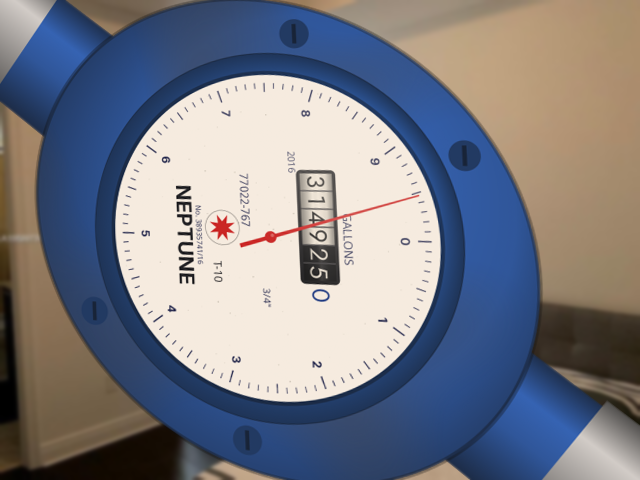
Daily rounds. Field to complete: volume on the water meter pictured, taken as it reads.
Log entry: 3149249.5 gal
